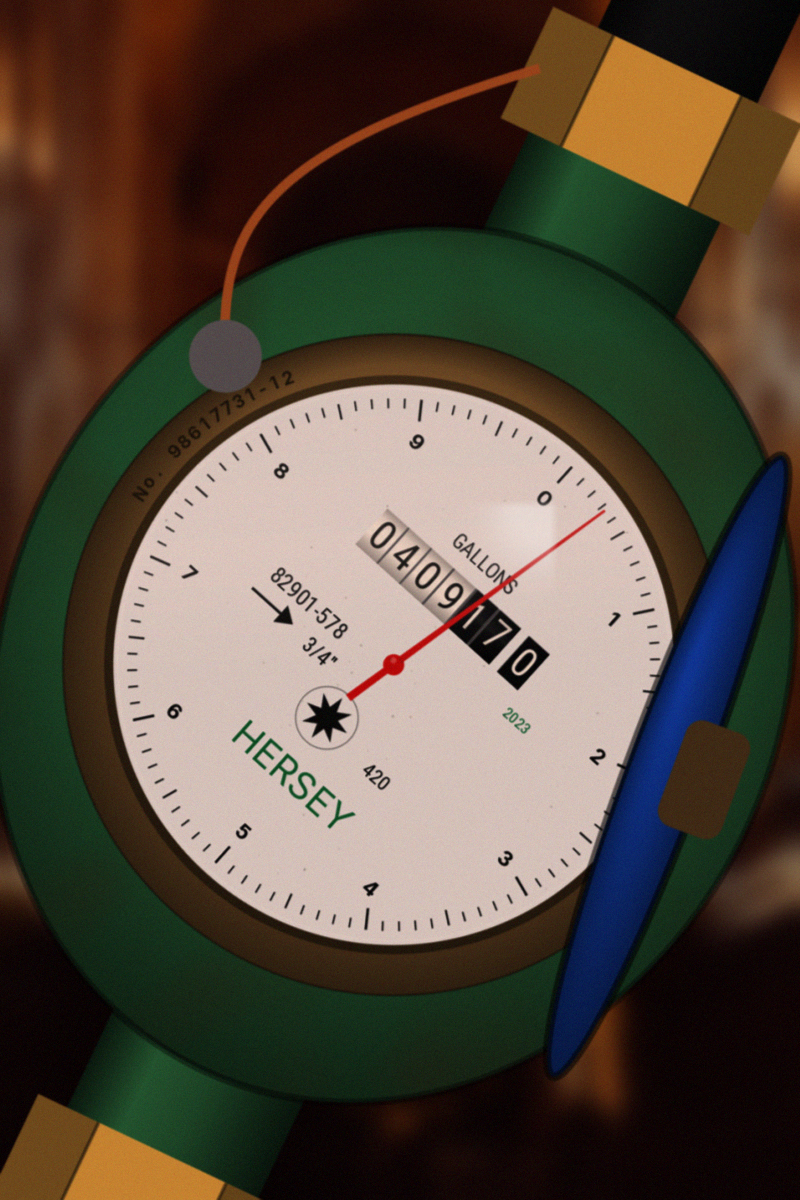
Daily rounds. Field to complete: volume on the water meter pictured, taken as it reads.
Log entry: 409170.3 gal
